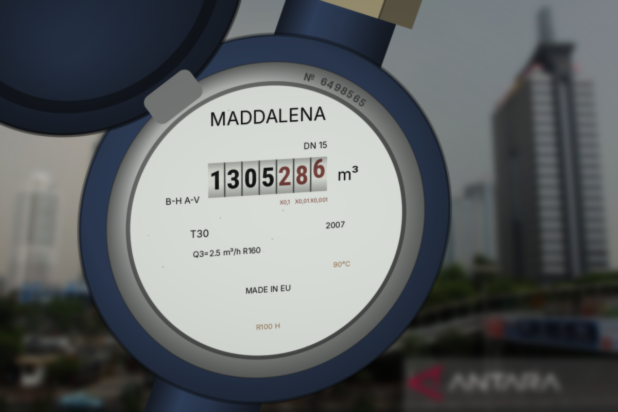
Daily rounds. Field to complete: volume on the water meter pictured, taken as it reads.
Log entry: 1305.286 m³
